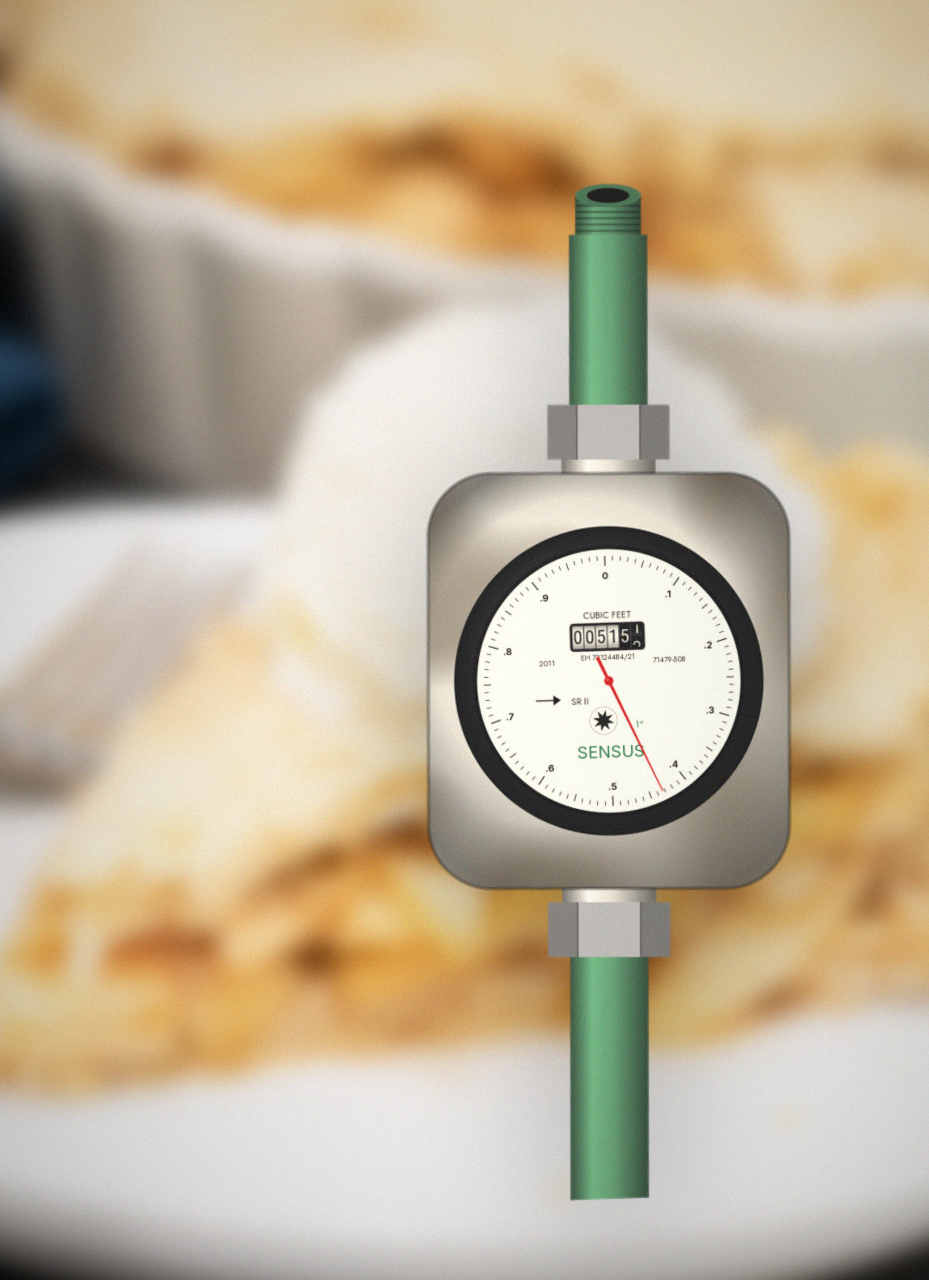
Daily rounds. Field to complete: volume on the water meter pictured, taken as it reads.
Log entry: 5151.43 ft³
